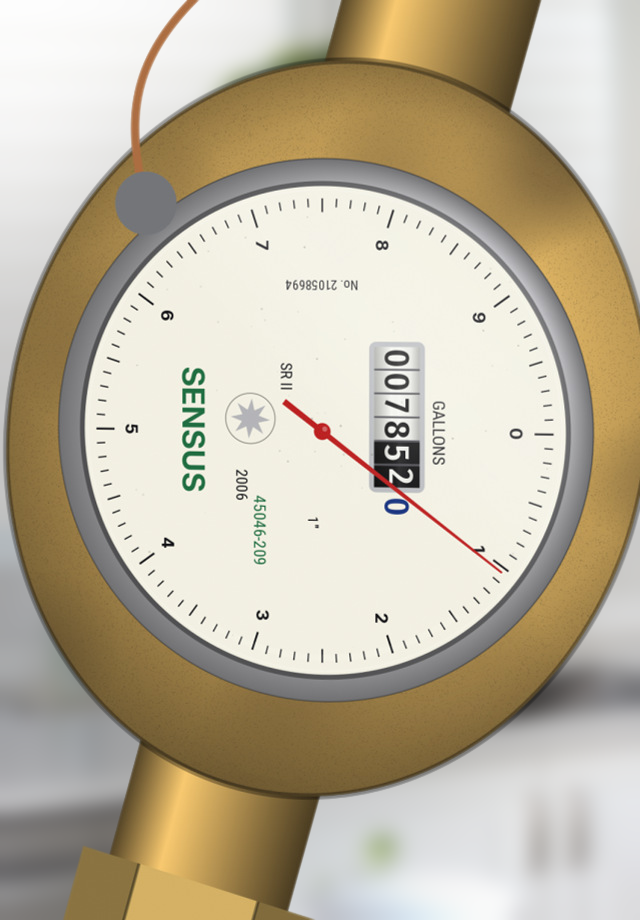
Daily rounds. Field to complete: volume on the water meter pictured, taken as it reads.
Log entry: 78521.0 gal
